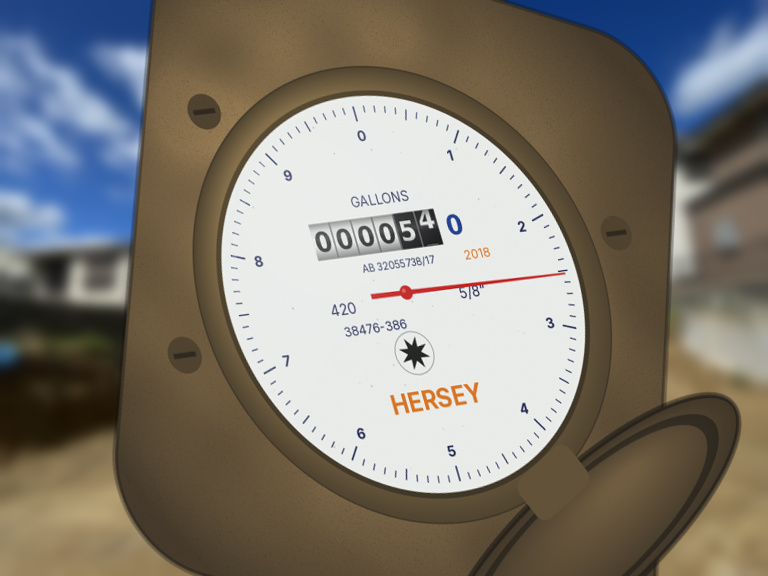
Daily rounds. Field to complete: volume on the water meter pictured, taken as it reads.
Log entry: 542.5 gal
